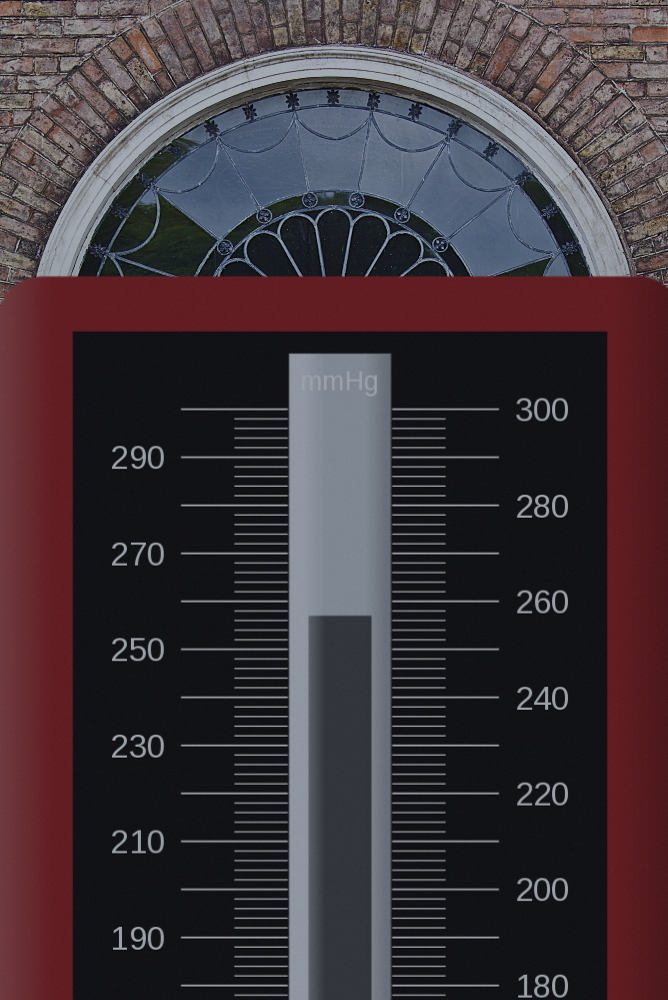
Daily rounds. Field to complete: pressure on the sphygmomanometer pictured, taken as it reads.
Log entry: 257 mmHg
